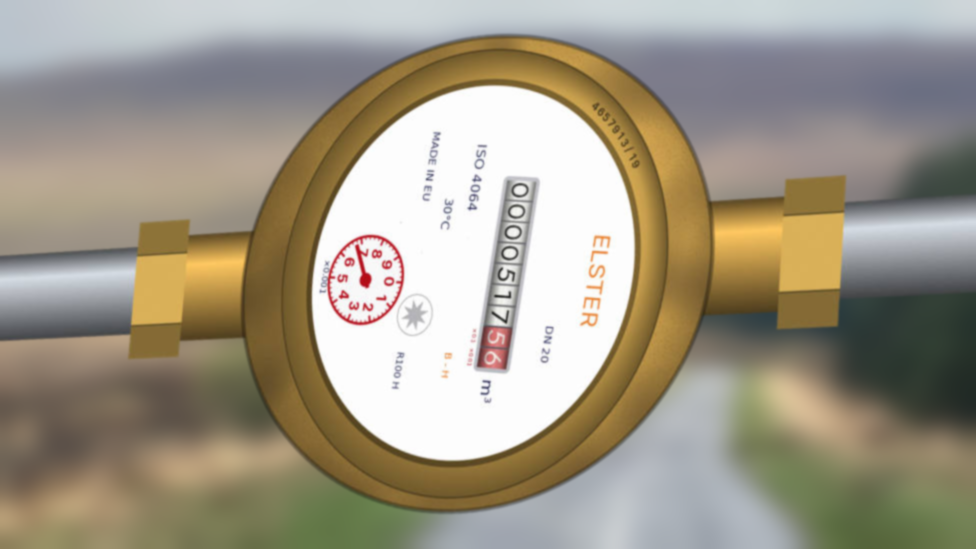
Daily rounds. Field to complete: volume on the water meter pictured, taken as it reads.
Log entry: 517.566 m³
